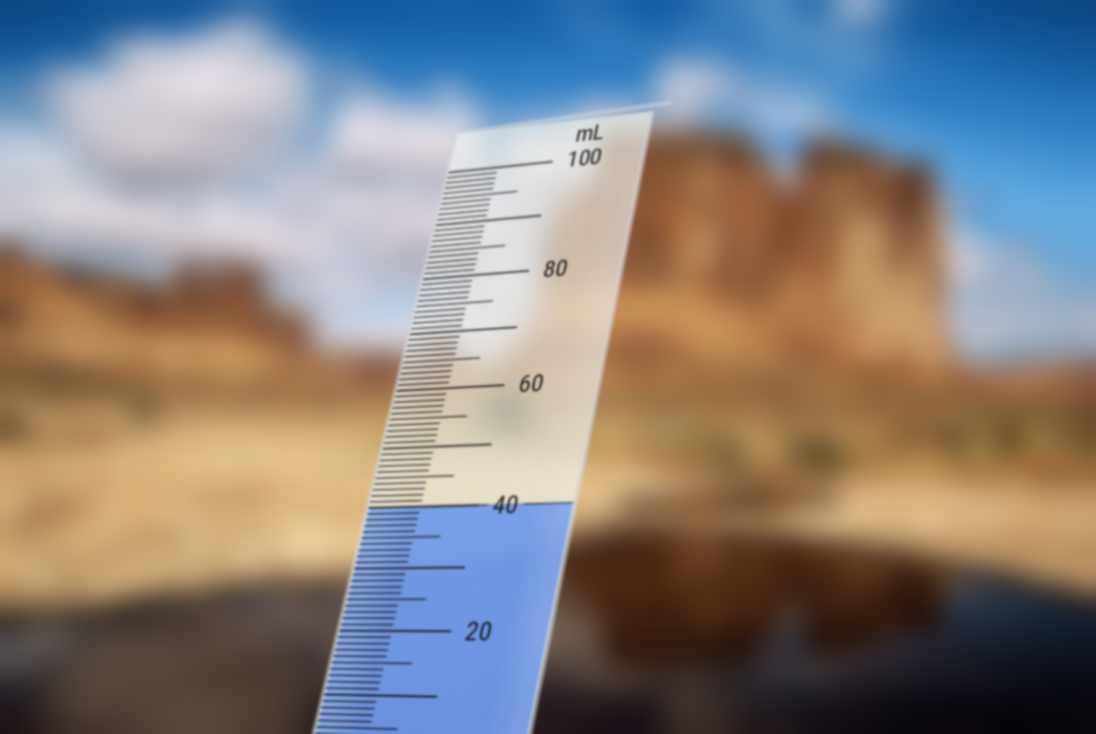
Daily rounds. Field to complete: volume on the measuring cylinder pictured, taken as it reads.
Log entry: 40 mL
